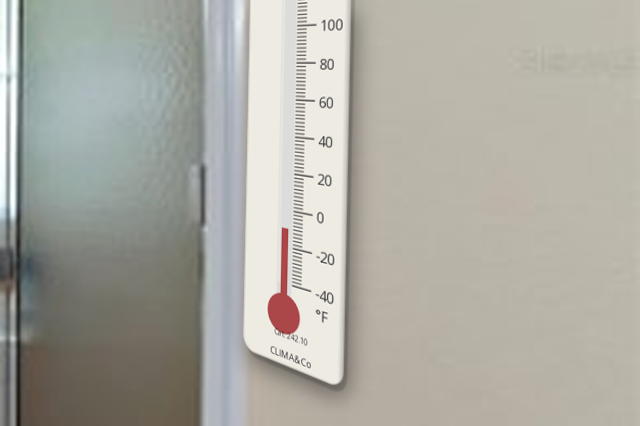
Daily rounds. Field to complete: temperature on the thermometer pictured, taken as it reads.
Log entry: -10 °F
